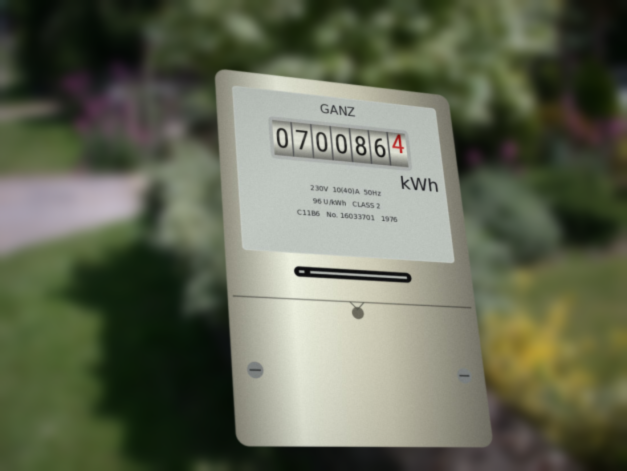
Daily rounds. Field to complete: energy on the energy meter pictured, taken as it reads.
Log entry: 70086.4 kWh
